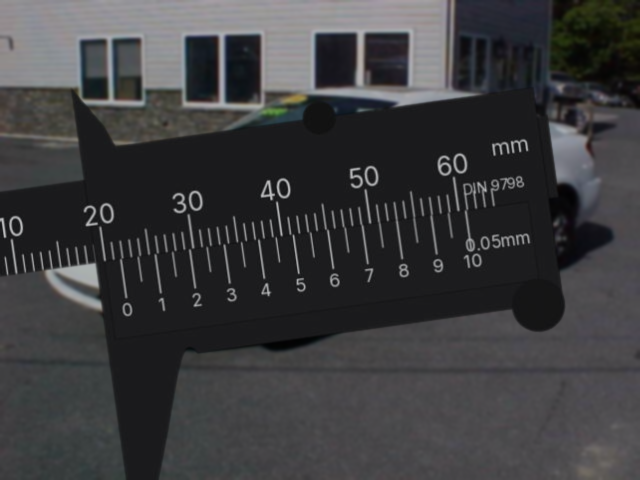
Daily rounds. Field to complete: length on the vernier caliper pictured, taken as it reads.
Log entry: 21.8 mm
